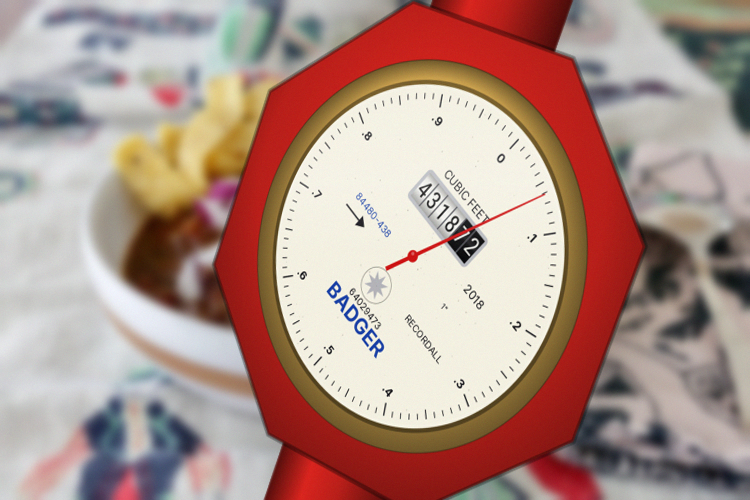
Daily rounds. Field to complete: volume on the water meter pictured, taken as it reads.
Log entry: 431872.06 ft³
